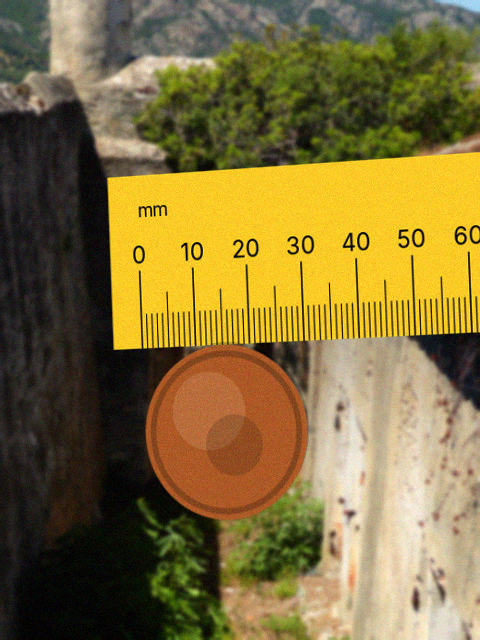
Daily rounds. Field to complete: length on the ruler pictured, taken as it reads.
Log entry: 30 mm
